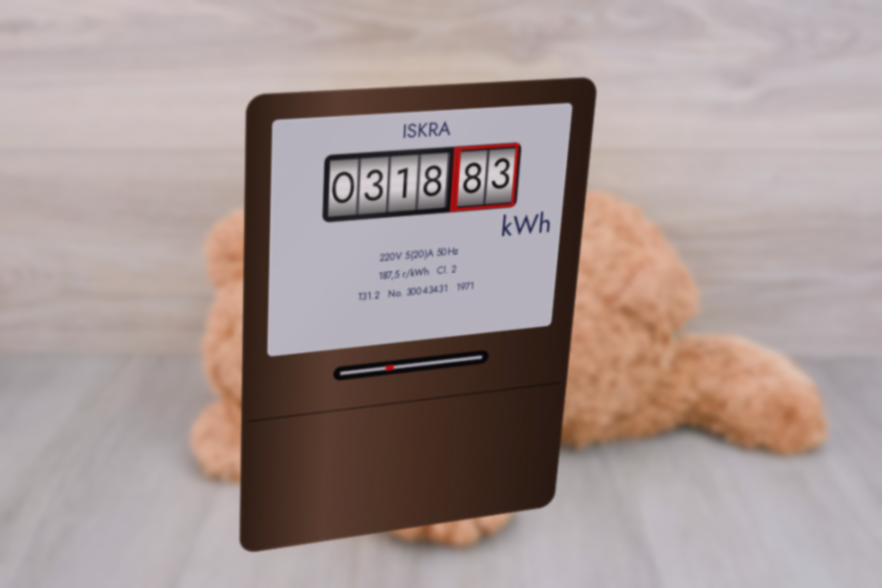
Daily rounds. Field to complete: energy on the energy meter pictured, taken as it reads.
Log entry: 318.83 kWh
